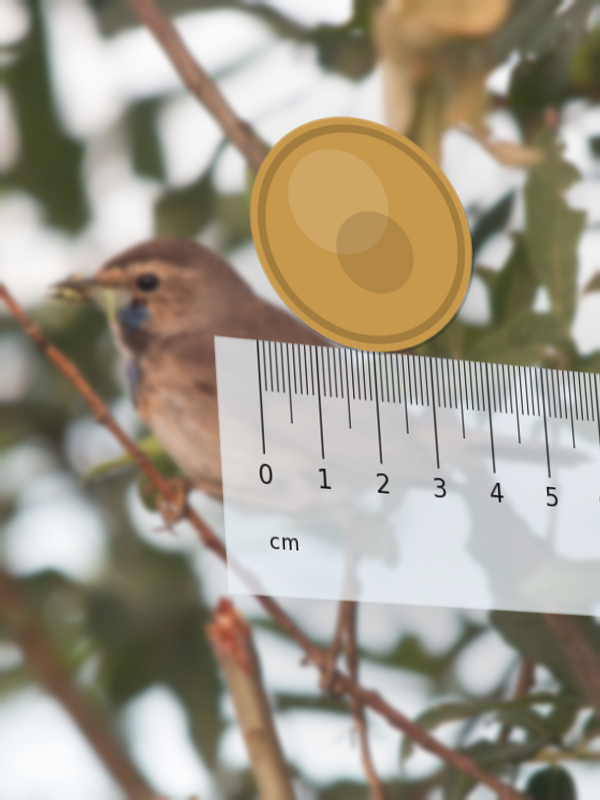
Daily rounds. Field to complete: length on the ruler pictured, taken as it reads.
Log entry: 3.9 cm
